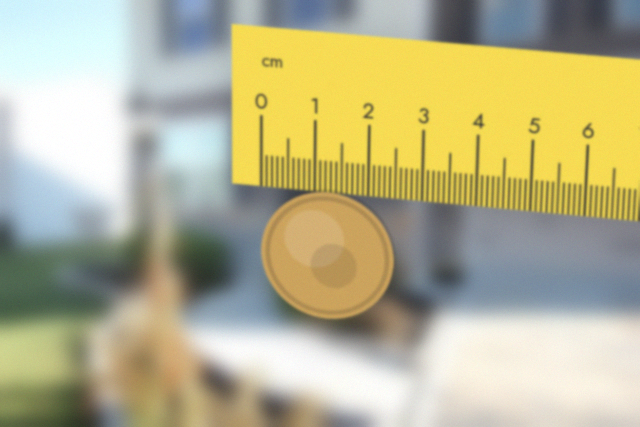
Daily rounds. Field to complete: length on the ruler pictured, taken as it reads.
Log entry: 2.5 cm
